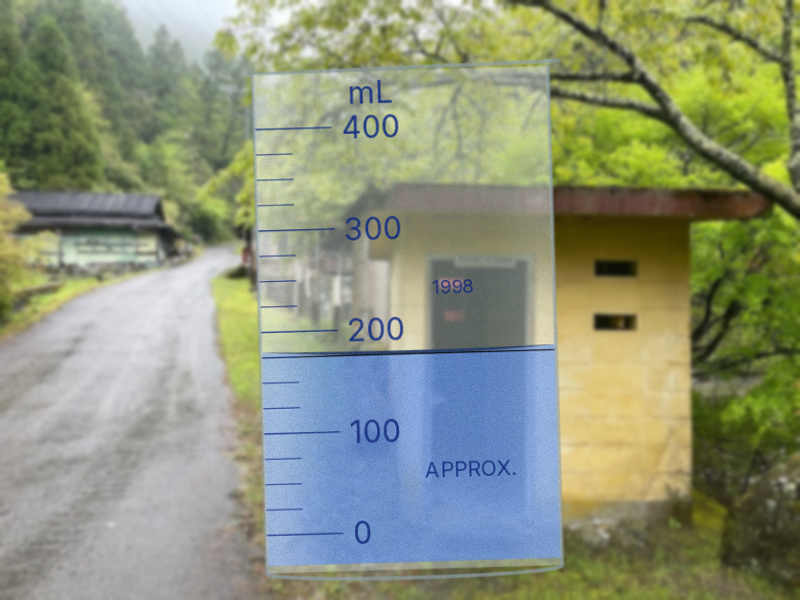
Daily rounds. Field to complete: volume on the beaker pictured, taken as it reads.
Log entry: 175 mL
